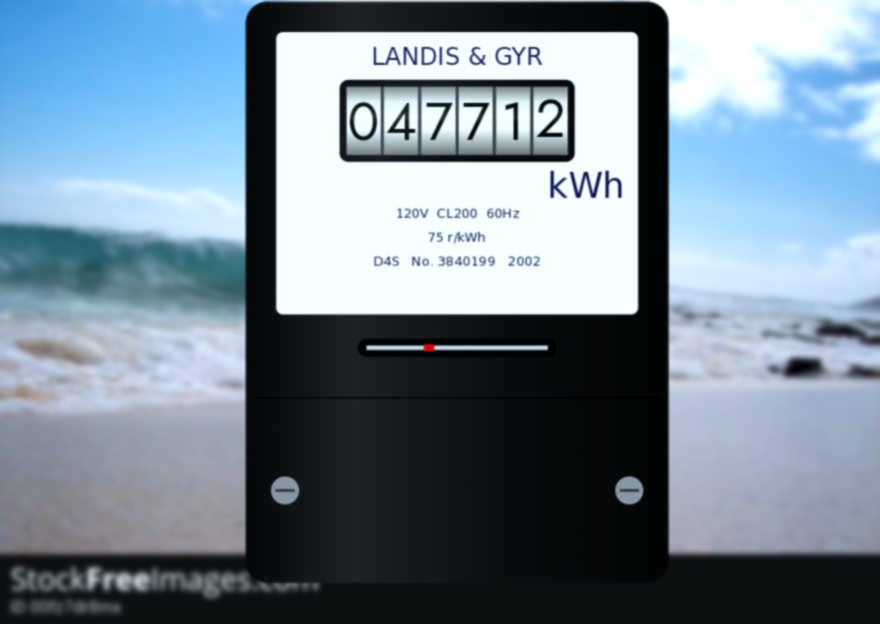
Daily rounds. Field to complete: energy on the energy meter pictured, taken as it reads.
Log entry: 47712 kWh
